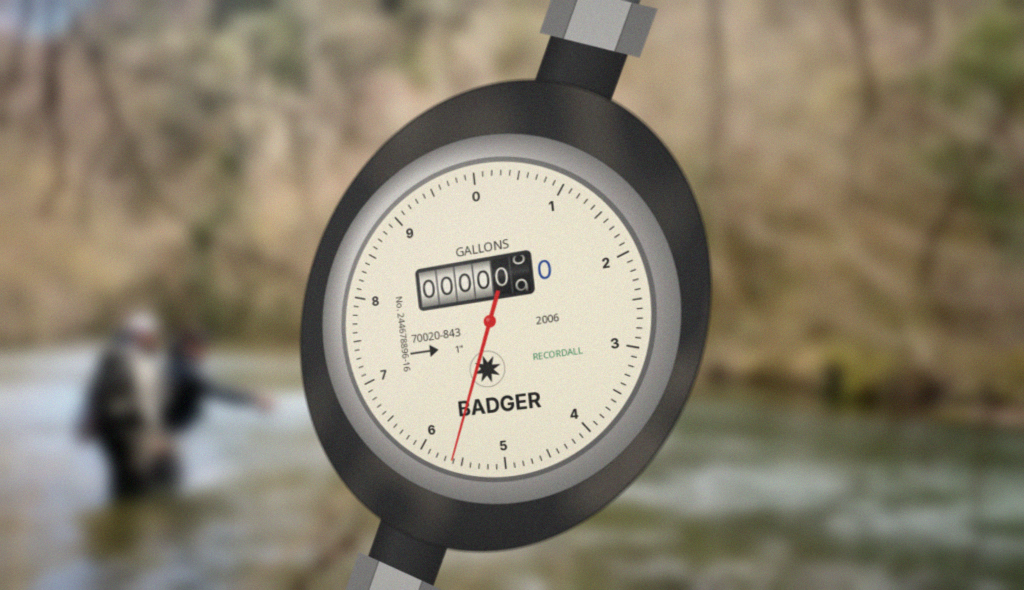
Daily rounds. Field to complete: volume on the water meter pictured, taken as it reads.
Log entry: 85.6 gal
